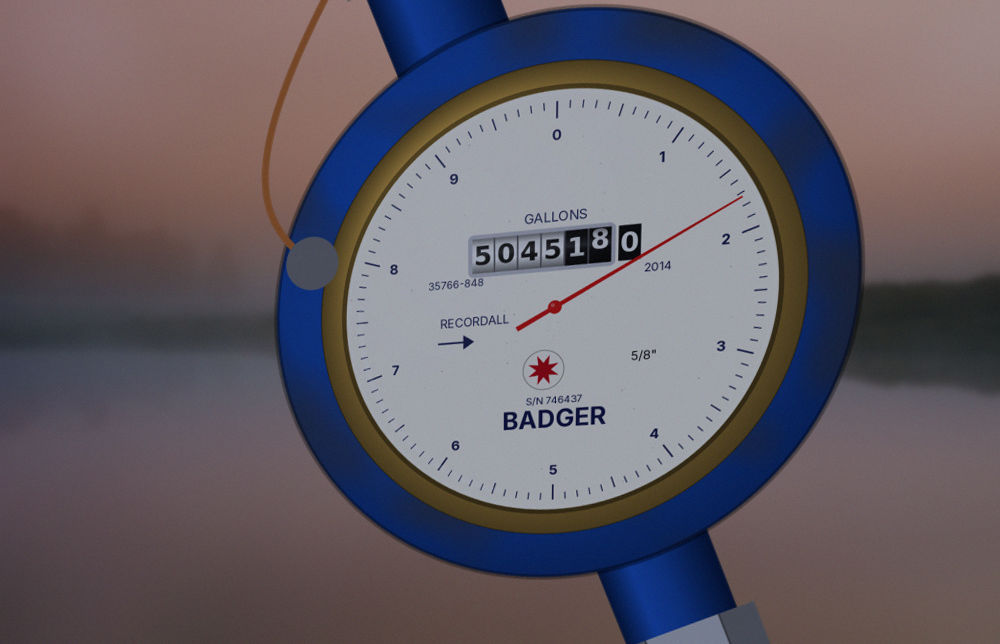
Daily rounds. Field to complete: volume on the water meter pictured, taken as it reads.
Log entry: 5045181.7 gal
